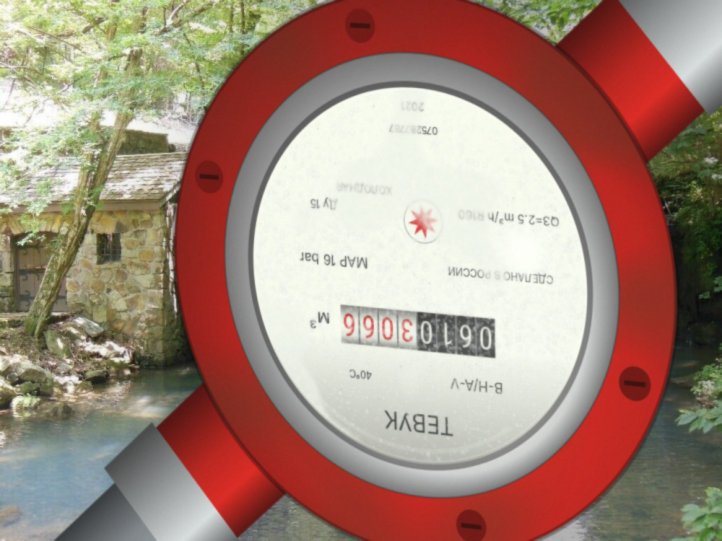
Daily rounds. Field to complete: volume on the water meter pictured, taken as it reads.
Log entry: 610.3066 m³
